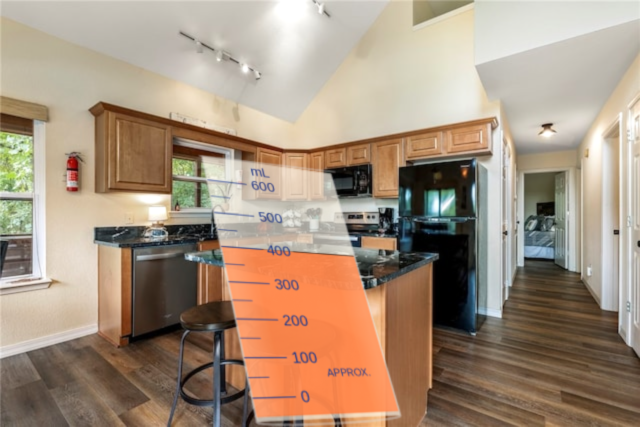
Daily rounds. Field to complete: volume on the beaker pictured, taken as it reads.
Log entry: 400 mL
